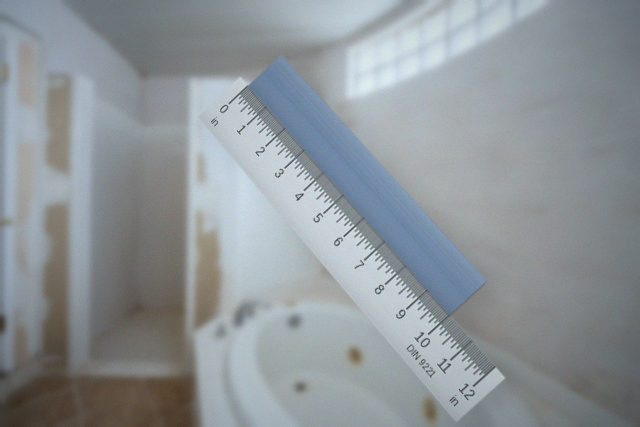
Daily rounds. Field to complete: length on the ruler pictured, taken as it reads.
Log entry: 10 in
